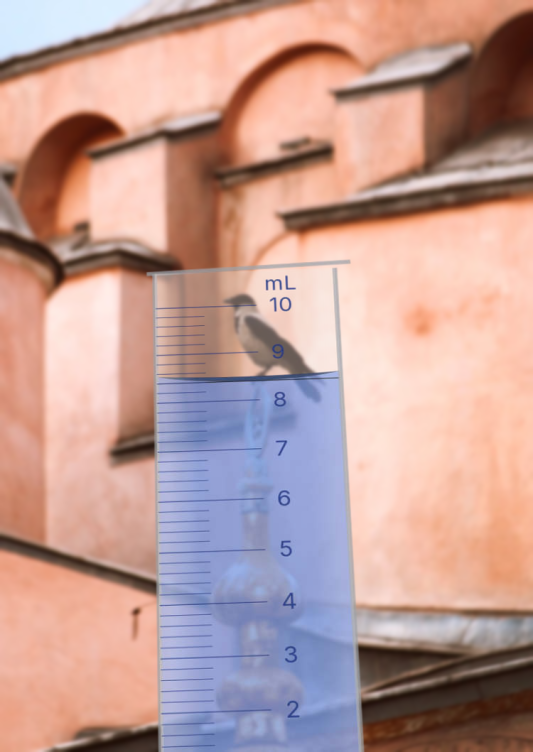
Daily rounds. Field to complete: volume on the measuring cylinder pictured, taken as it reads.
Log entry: 8.4 mL
